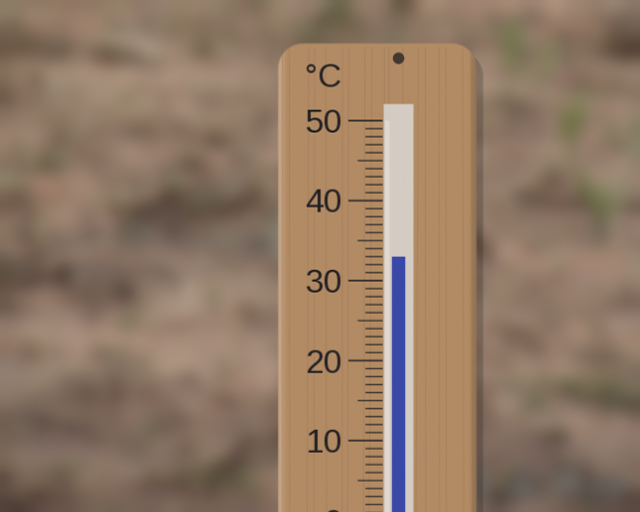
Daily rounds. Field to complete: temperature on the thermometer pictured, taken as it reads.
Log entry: 33 °C
